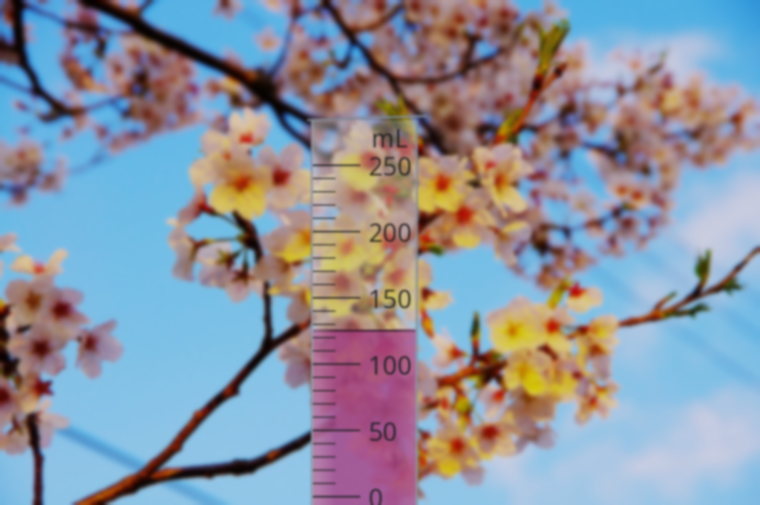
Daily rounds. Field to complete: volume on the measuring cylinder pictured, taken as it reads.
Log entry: 125 mL
